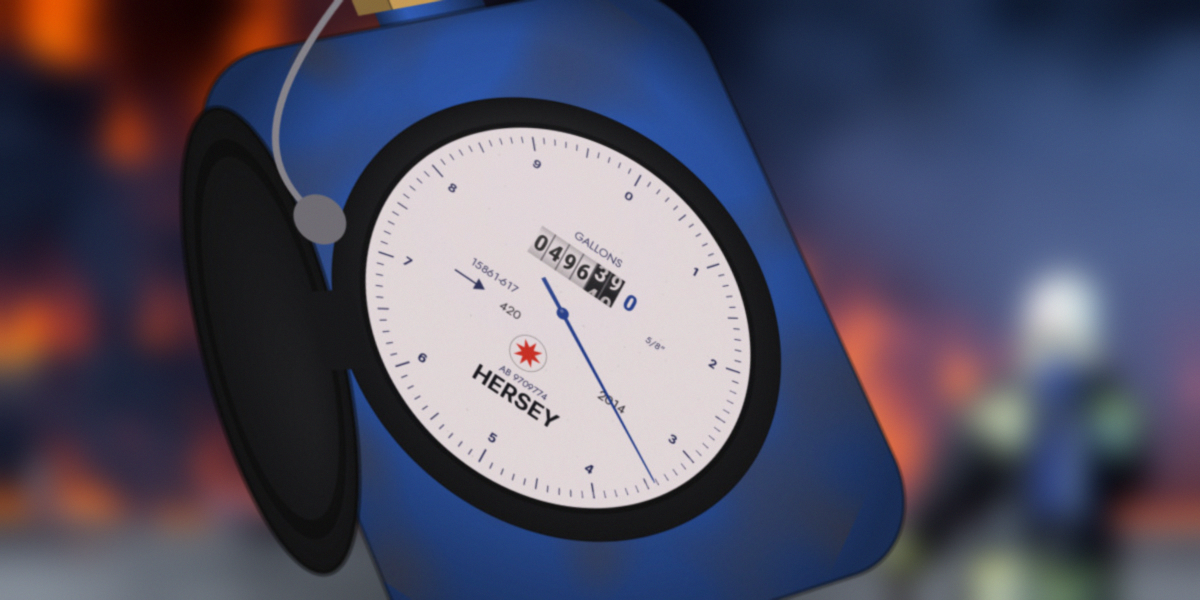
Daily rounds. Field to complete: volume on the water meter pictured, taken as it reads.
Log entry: 496393.4 gal
